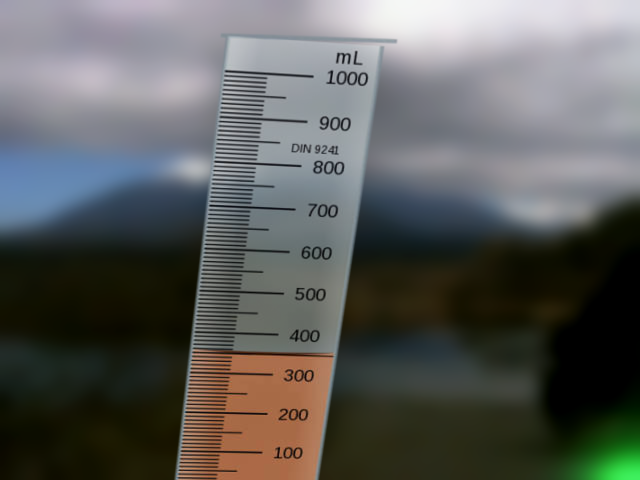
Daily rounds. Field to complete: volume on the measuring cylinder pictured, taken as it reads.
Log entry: 350 mL
